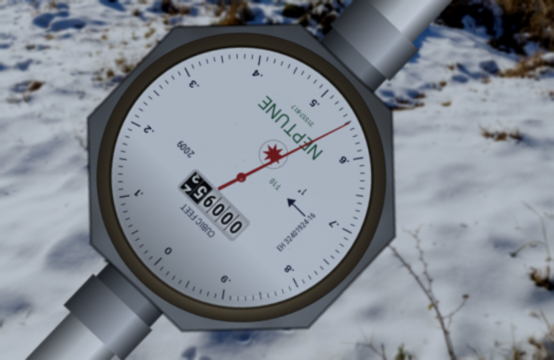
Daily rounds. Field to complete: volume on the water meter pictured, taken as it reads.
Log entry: 952.55 ft³
